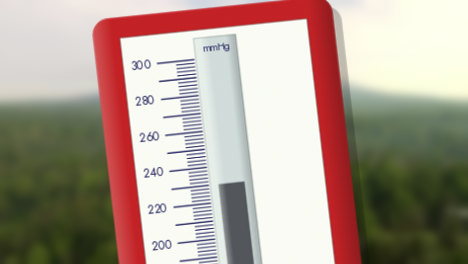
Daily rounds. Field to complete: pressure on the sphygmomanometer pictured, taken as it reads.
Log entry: 230 mmHg
